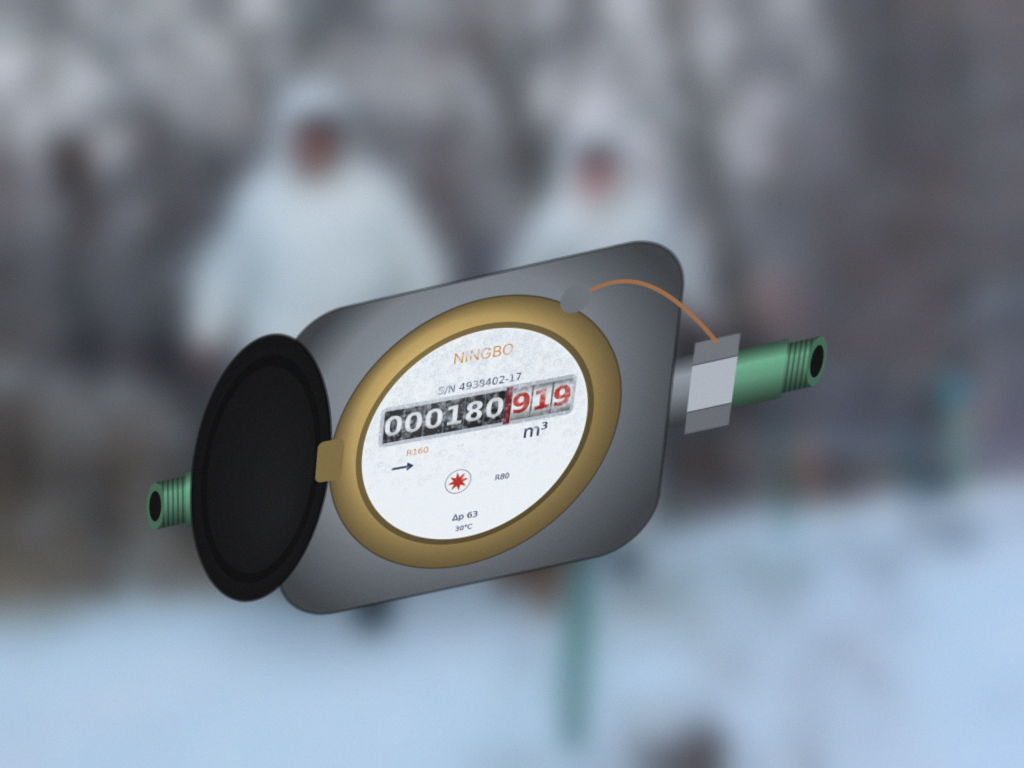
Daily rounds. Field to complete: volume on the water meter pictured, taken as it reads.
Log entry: 180.919 m³
